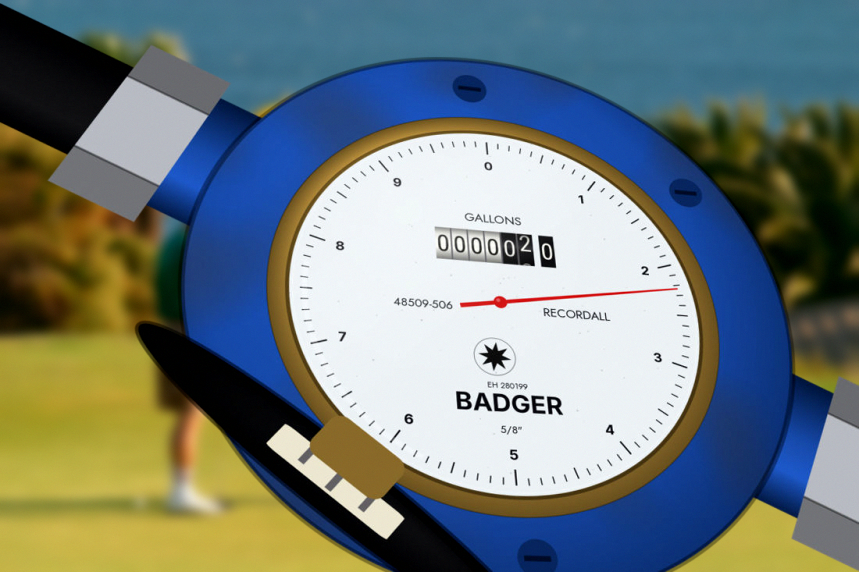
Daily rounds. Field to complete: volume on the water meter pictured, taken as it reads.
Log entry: 22.2 gal
